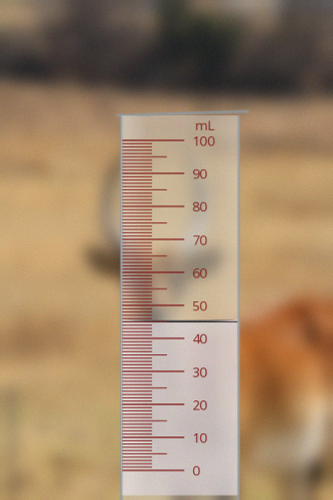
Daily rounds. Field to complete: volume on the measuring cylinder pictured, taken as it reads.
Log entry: 45 mL
